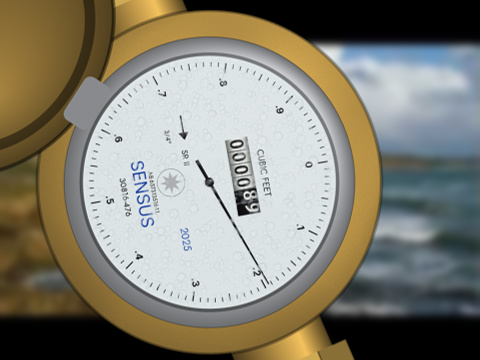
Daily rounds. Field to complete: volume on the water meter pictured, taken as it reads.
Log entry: 89.19 ft³
